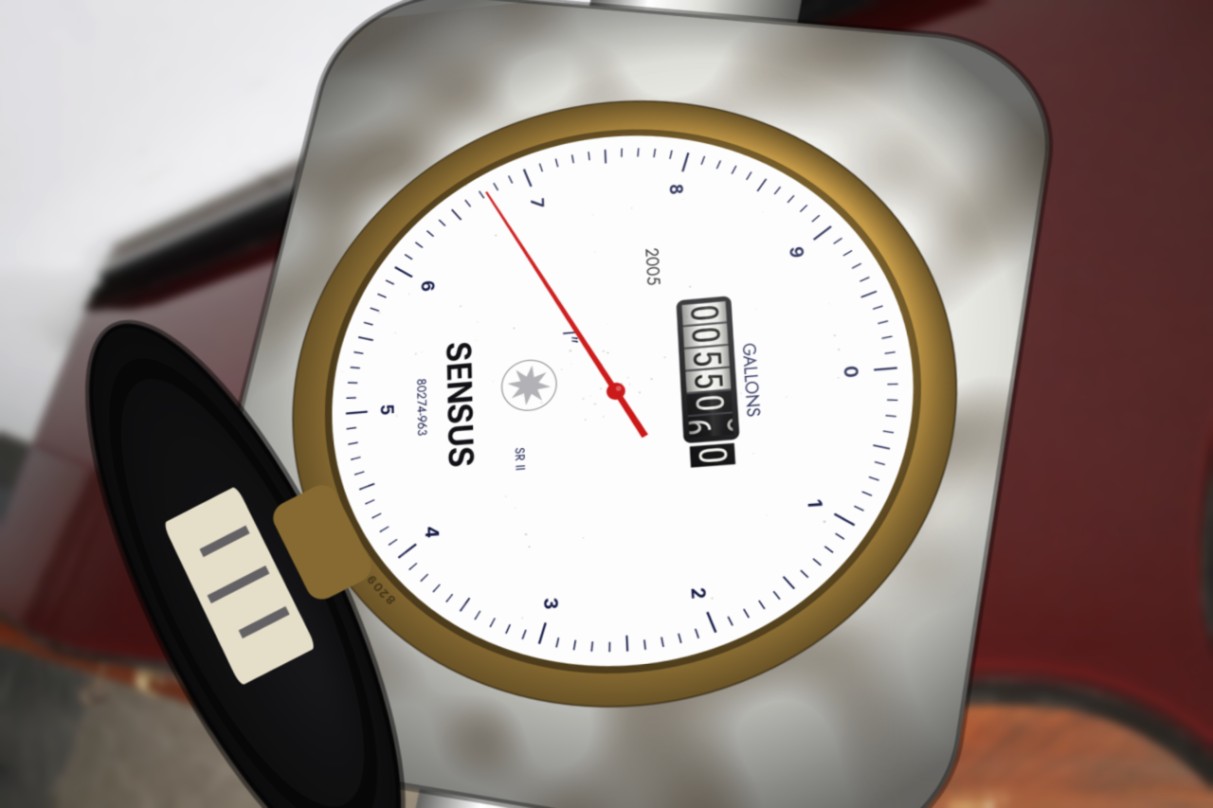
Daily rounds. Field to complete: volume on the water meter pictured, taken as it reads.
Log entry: 55056.7 gal
